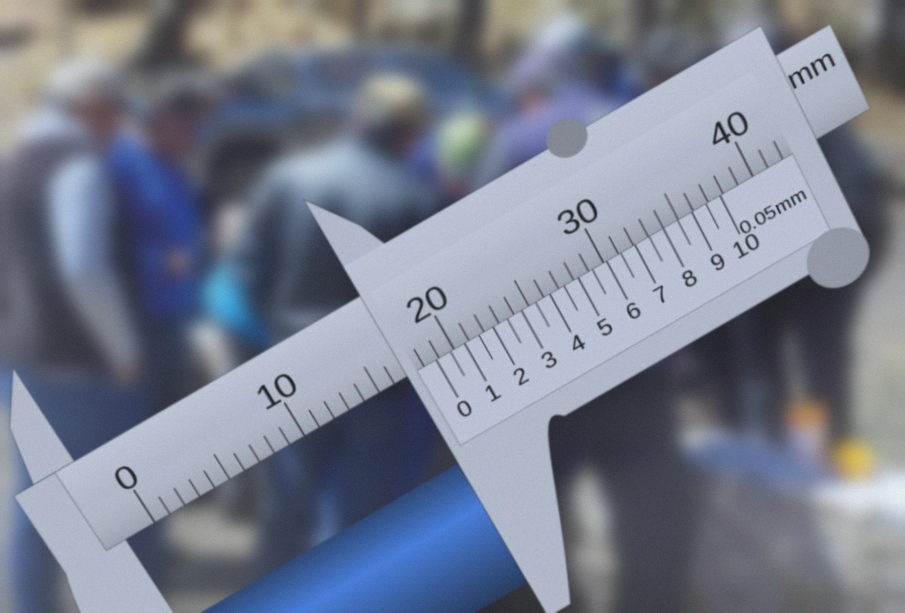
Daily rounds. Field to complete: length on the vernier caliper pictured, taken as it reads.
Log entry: 18.8 mm
